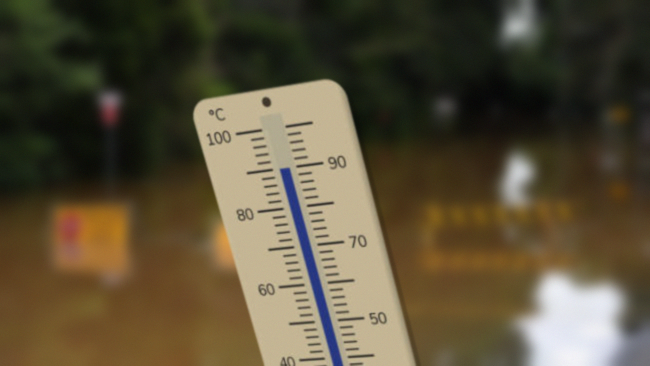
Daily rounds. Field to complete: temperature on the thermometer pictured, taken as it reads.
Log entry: 90 °C
